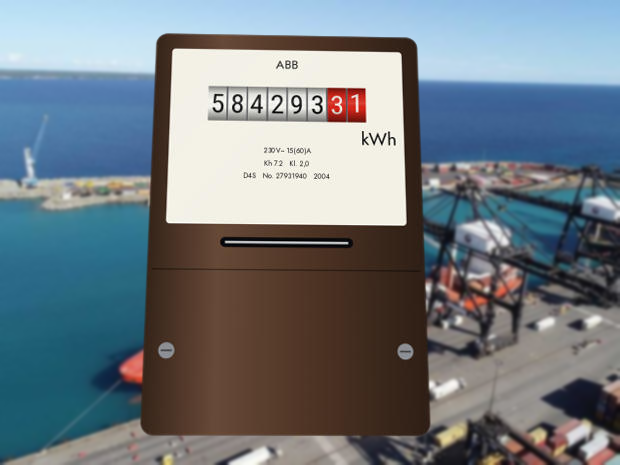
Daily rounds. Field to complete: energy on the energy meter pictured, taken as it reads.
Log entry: 584293.31 kWh
